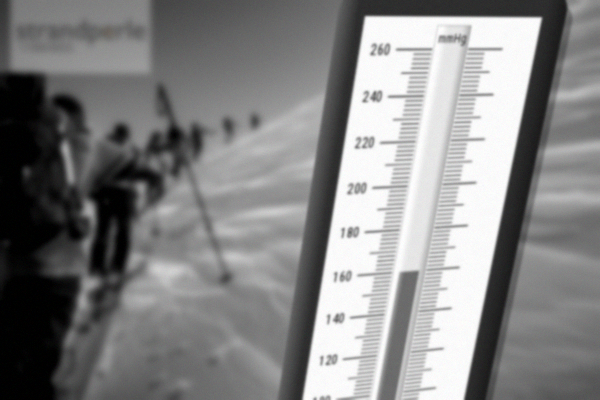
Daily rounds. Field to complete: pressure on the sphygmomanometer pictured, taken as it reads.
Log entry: 160 mmHg
